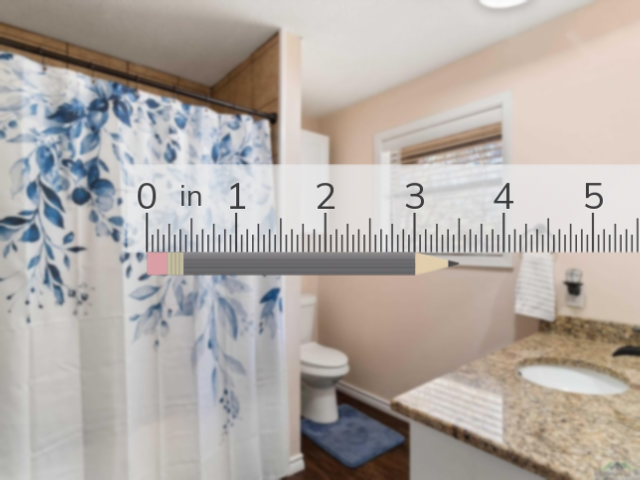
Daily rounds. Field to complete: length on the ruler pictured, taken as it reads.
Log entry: 3.5 in
